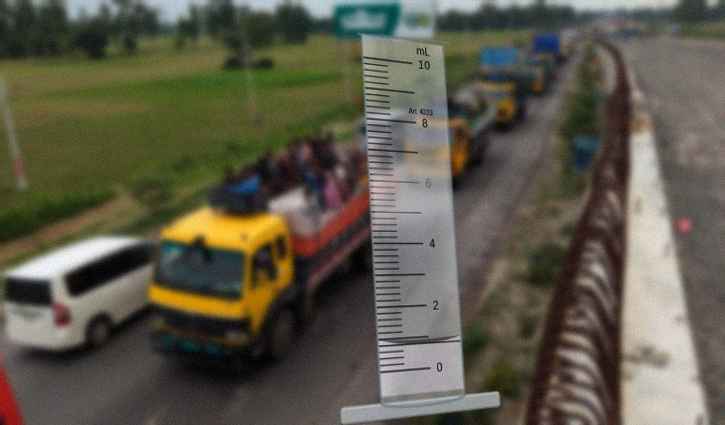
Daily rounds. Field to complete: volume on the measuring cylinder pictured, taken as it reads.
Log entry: 0.8 mL
